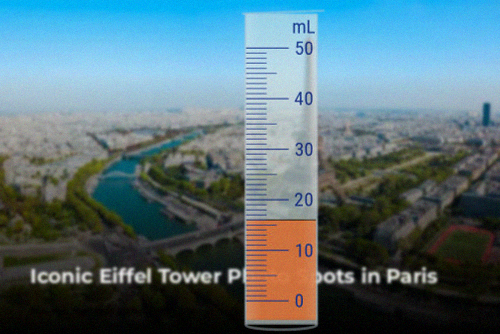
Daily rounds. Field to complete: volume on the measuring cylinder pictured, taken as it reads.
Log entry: 16 mL
